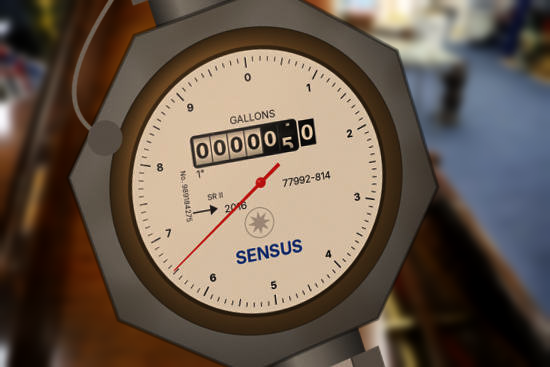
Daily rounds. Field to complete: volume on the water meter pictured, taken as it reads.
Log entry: 46.5 gal
